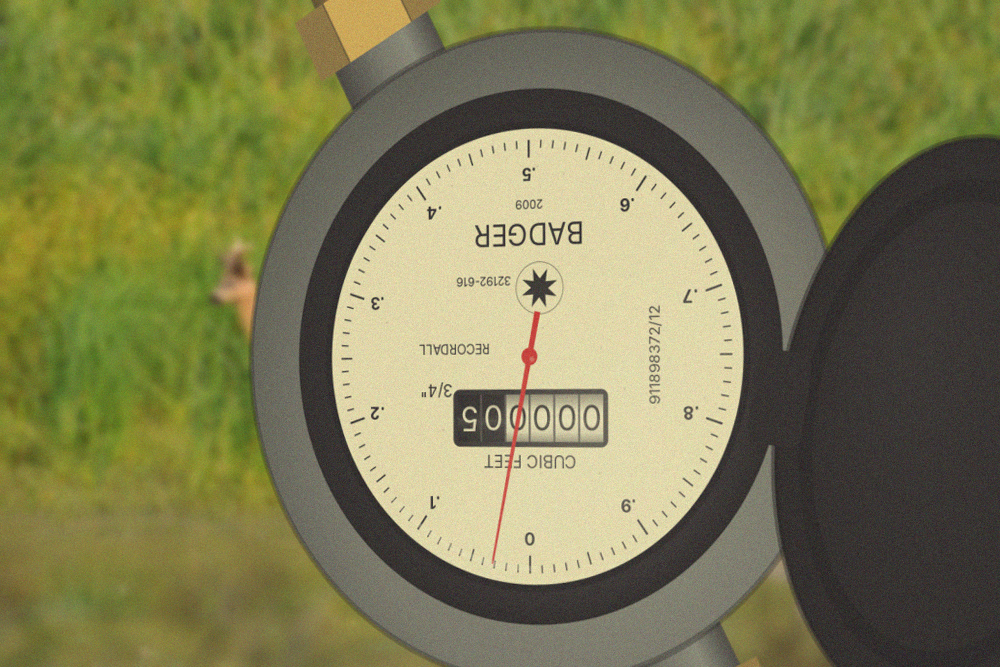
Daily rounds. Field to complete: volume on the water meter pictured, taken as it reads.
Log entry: 5.03 ft³
